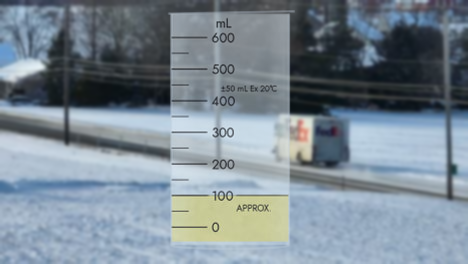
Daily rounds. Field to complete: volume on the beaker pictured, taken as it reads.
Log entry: 100 mL
